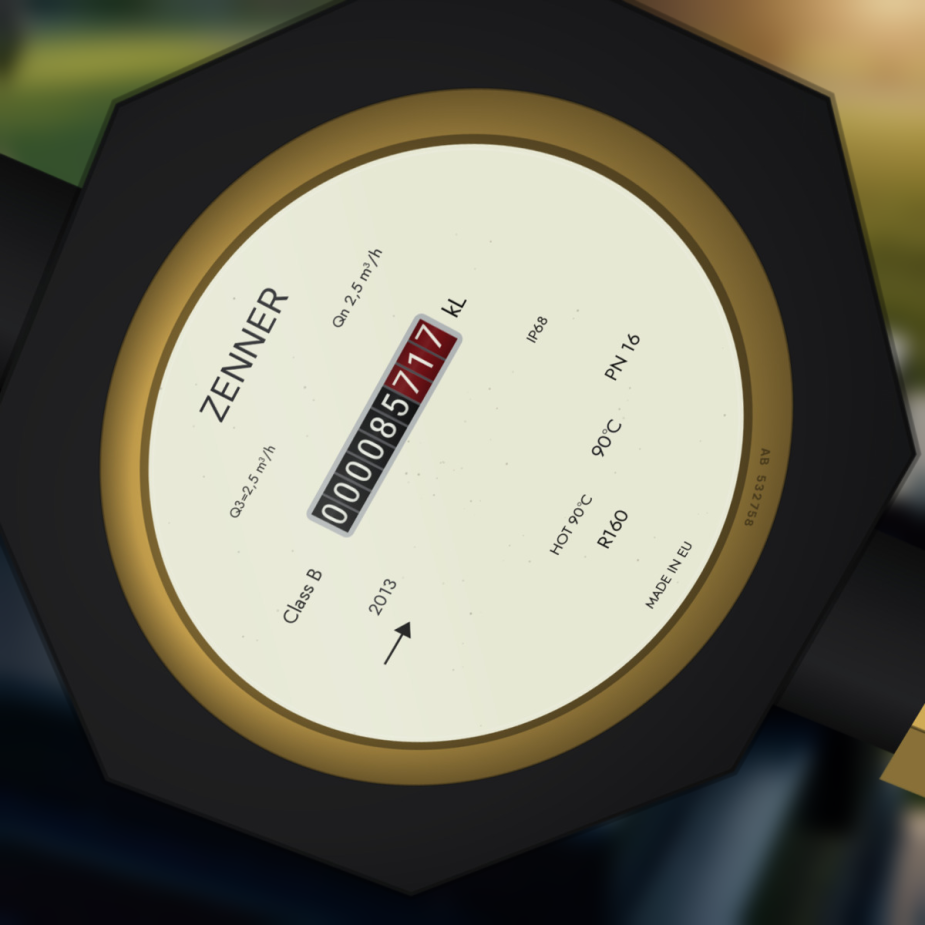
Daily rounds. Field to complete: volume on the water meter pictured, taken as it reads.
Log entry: 85.717 kL
